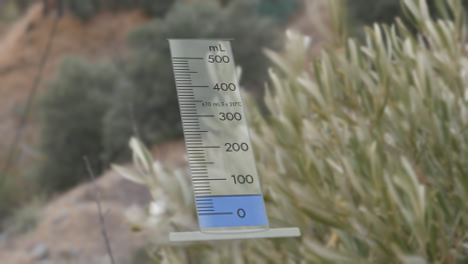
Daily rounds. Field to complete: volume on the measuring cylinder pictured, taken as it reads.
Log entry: 50 mL
